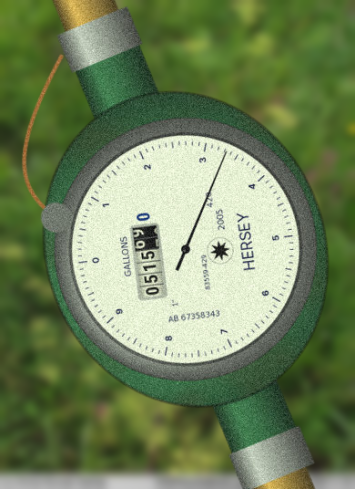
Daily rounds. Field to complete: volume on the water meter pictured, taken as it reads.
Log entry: 515693.3 gal
